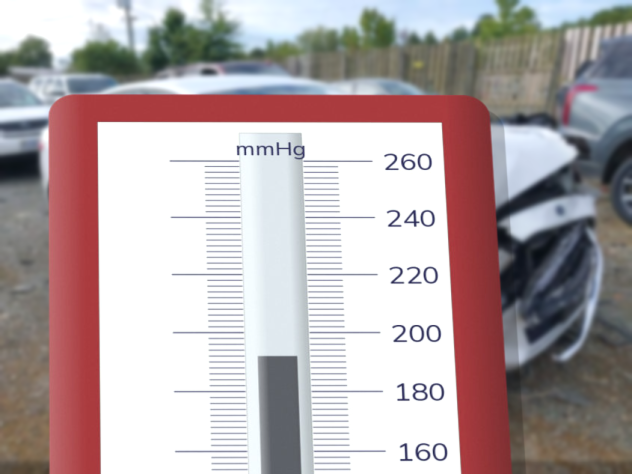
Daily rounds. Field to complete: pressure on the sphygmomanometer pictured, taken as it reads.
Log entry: 192 mmHg
